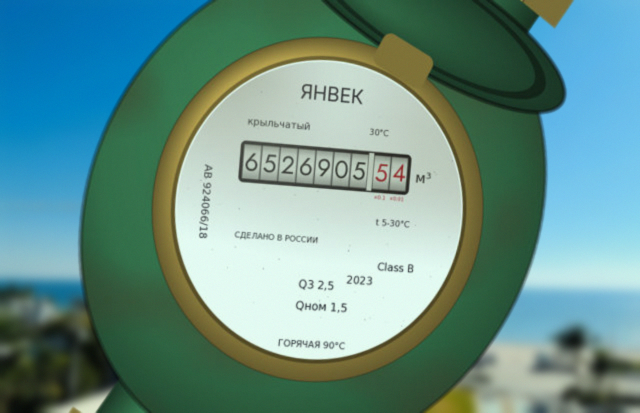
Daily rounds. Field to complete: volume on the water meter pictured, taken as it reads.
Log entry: 6526905.54 m³
